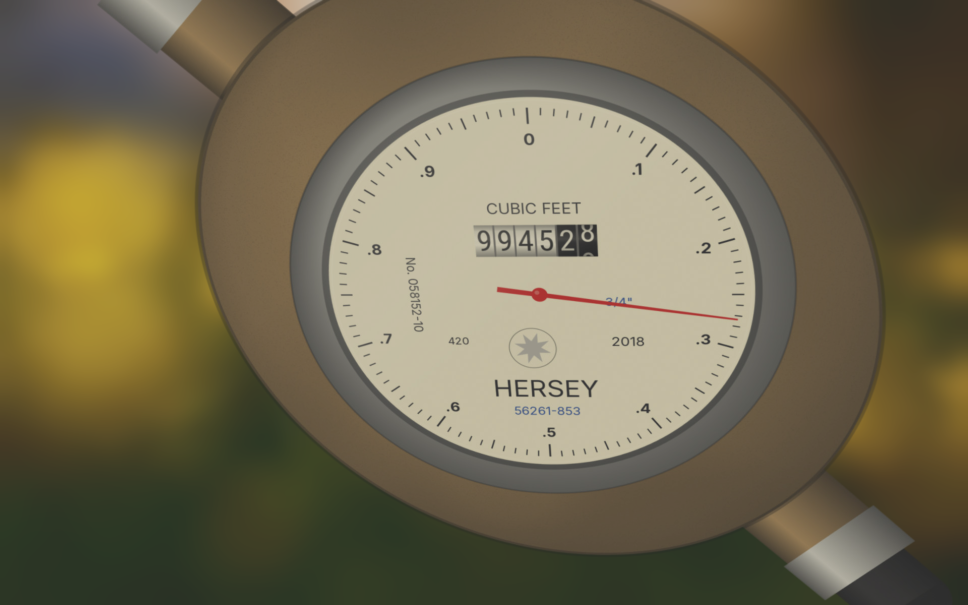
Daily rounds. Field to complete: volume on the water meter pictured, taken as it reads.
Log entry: 994528.27 ft³
